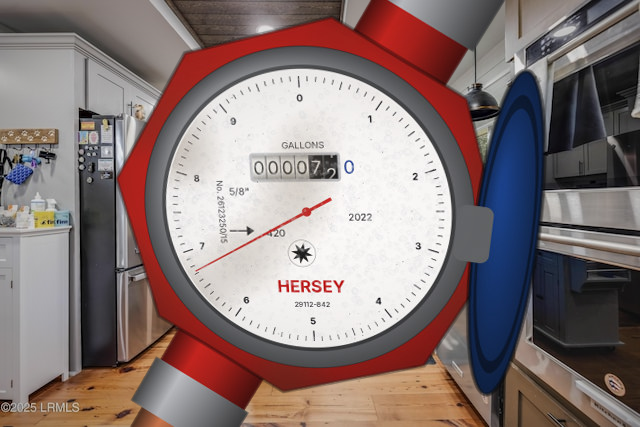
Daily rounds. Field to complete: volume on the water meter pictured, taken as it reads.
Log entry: 716.7 gal
